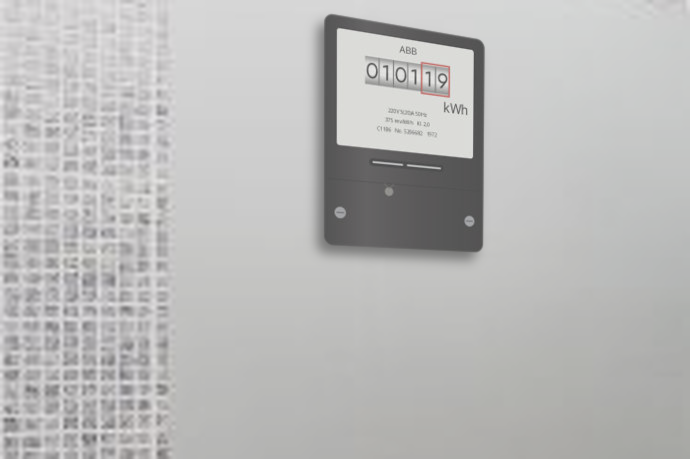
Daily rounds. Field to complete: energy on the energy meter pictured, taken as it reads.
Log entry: 101.19 kWh
